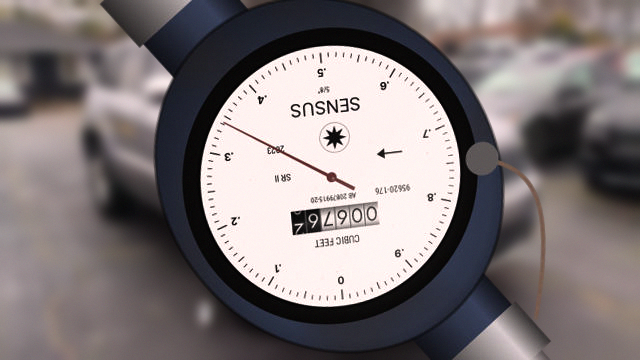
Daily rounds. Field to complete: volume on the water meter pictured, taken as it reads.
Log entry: 6762.34 ft³
